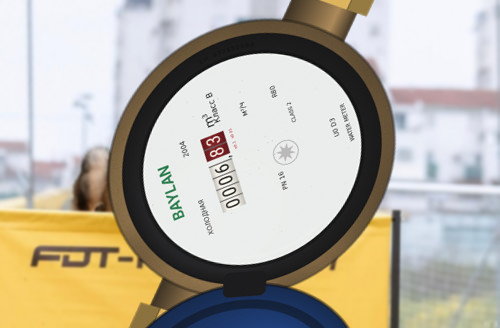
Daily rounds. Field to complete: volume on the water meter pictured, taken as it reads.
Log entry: 6.83 m³
